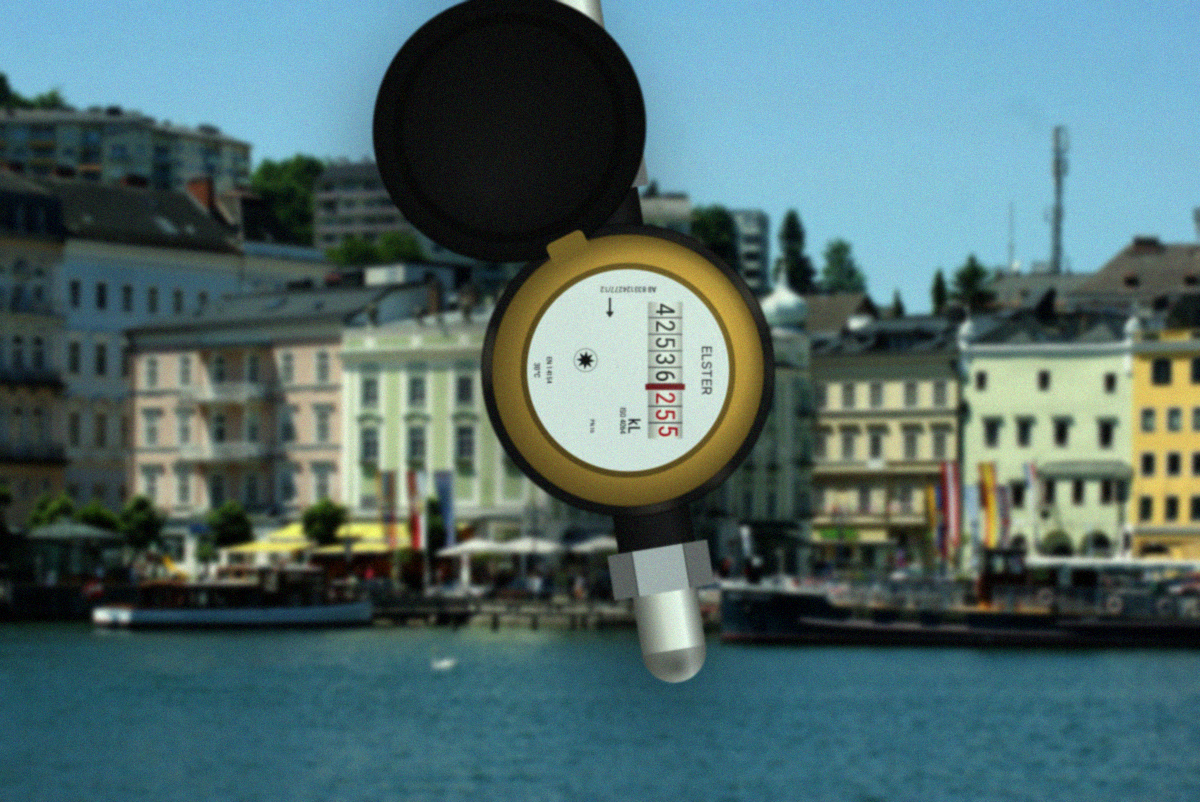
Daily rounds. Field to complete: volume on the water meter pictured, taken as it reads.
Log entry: 42536.255 kL
